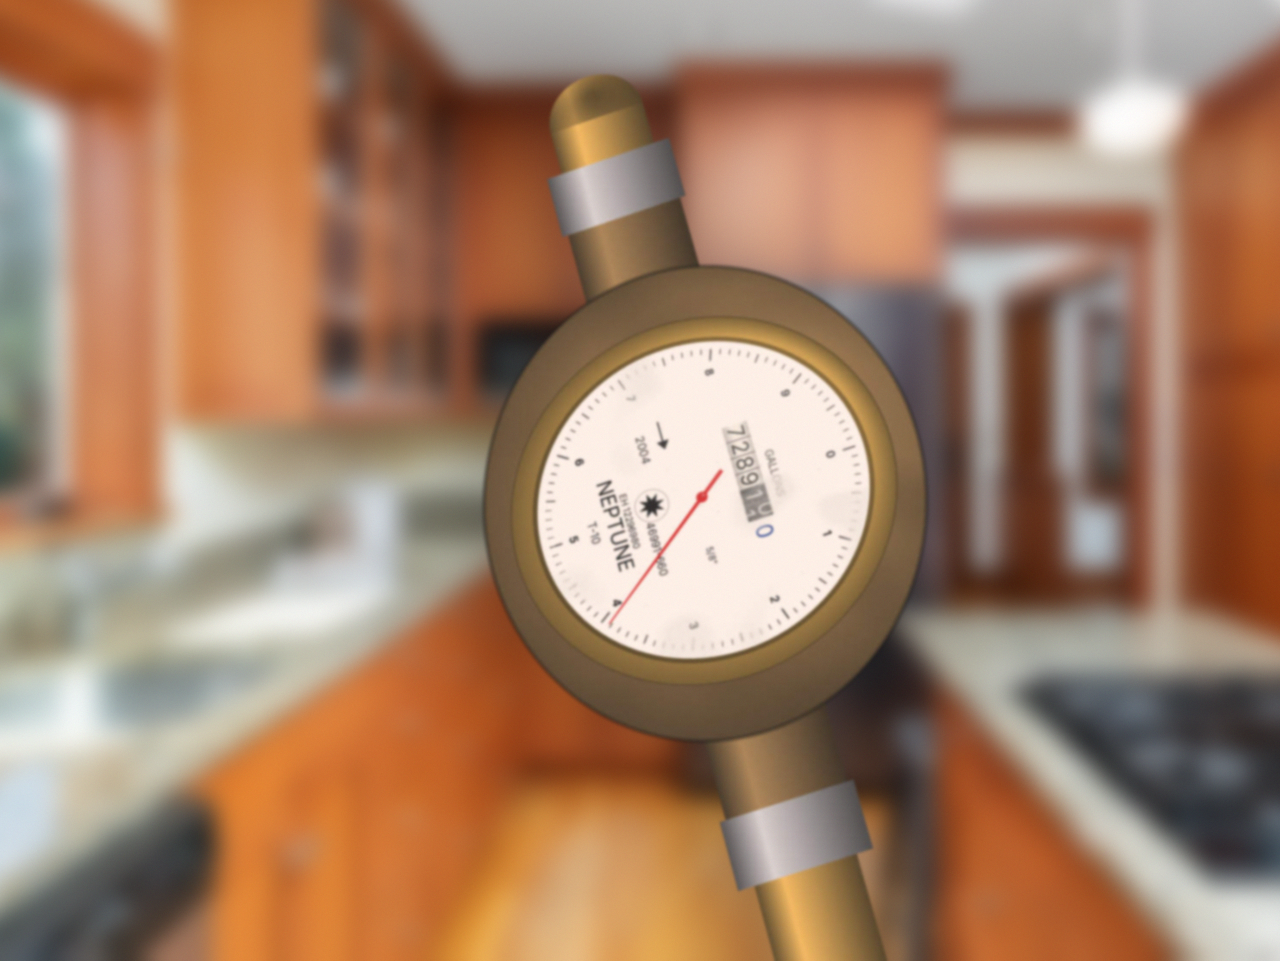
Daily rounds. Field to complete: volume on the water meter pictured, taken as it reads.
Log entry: 7289103.9 gal
